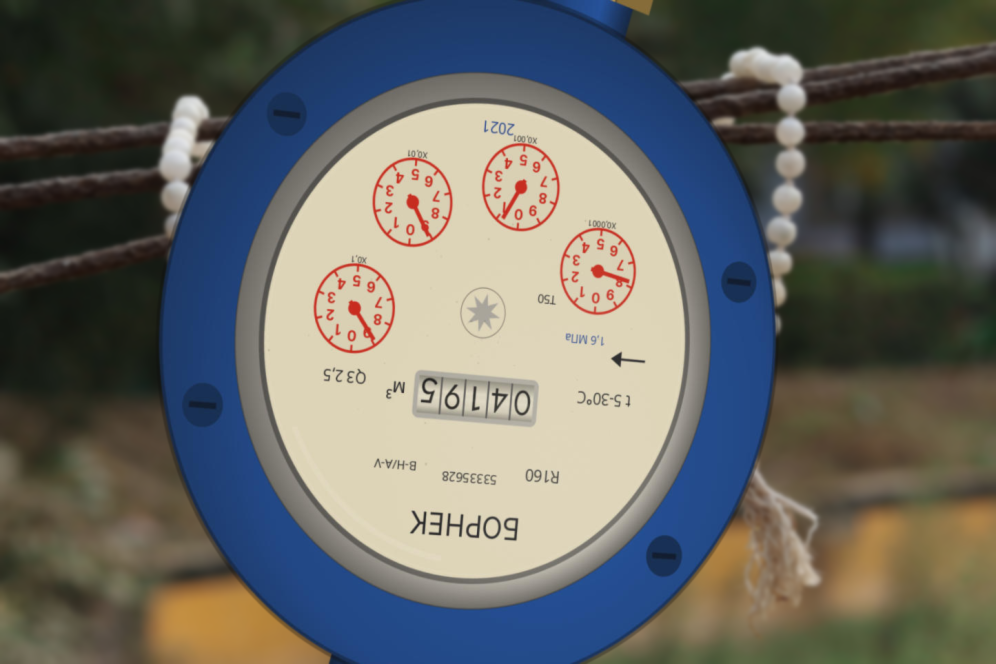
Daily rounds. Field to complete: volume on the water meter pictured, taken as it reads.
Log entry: 4194.8907 m³
